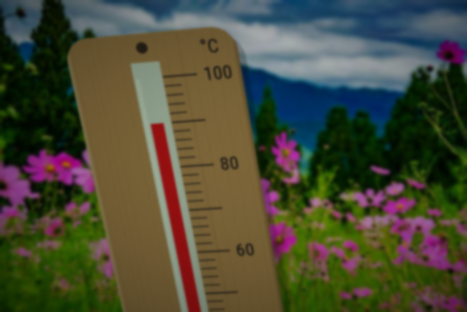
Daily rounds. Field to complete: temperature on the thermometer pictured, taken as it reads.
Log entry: 90 °C
